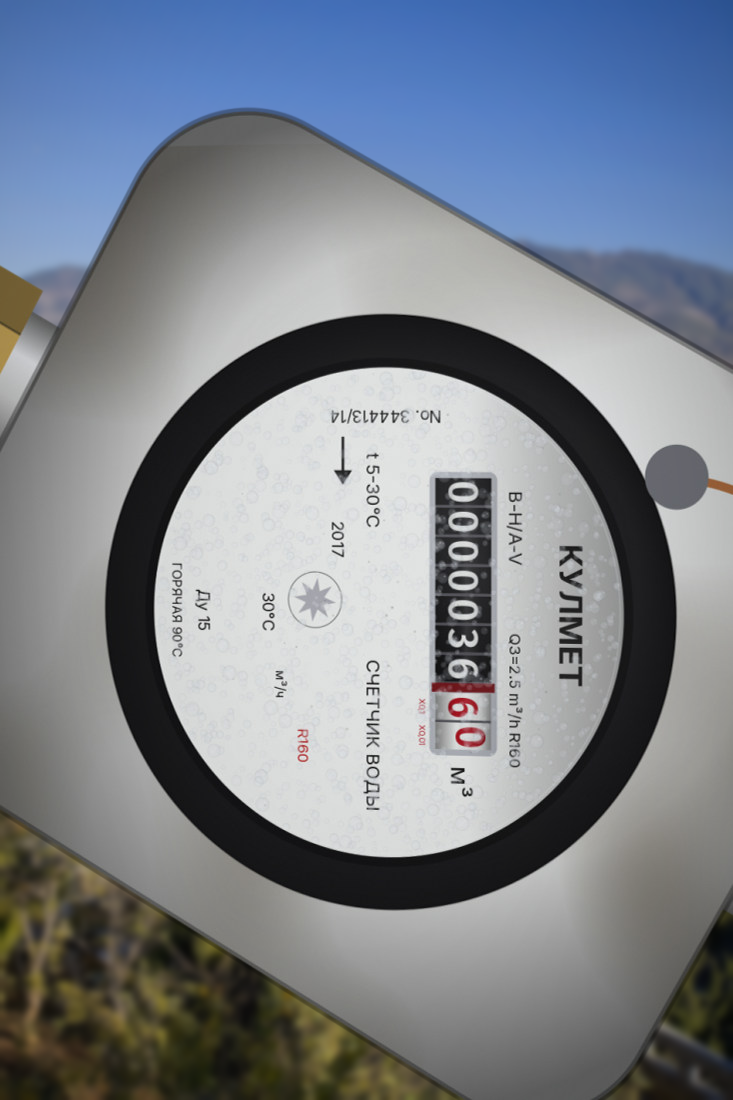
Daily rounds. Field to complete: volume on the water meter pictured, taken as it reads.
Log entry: 36.60 m³
